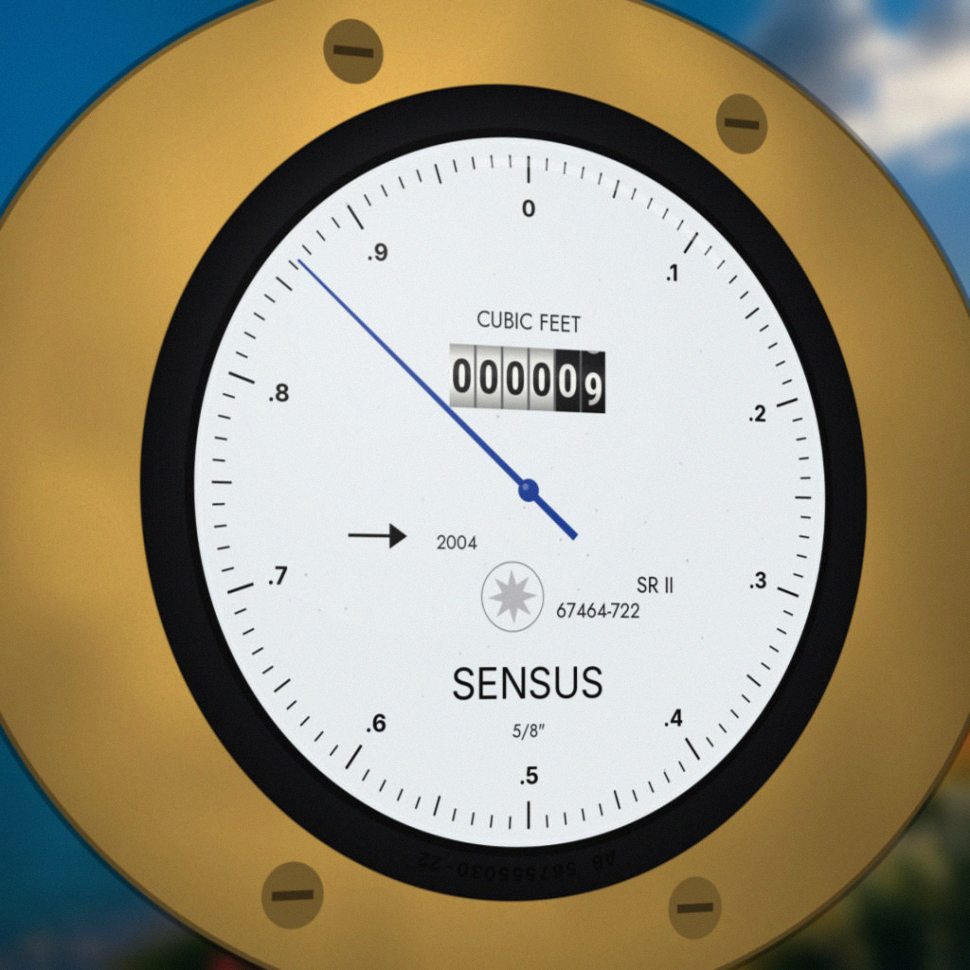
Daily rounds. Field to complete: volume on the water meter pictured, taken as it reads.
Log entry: 8.86 ft³
